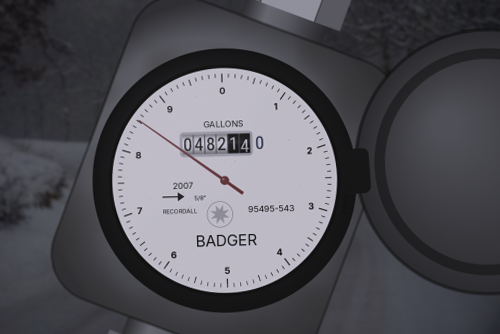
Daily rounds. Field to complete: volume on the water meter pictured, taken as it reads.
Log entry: 482138.5 gal
